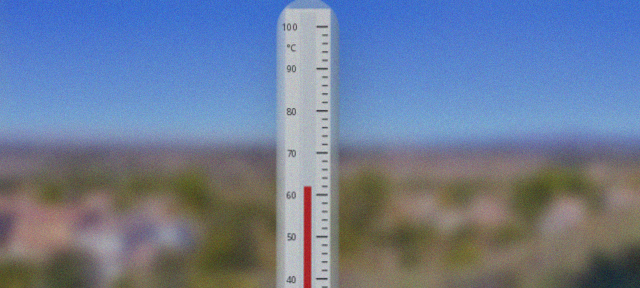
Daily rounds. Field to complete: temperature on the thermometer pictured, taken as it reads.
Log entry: 62 °C
